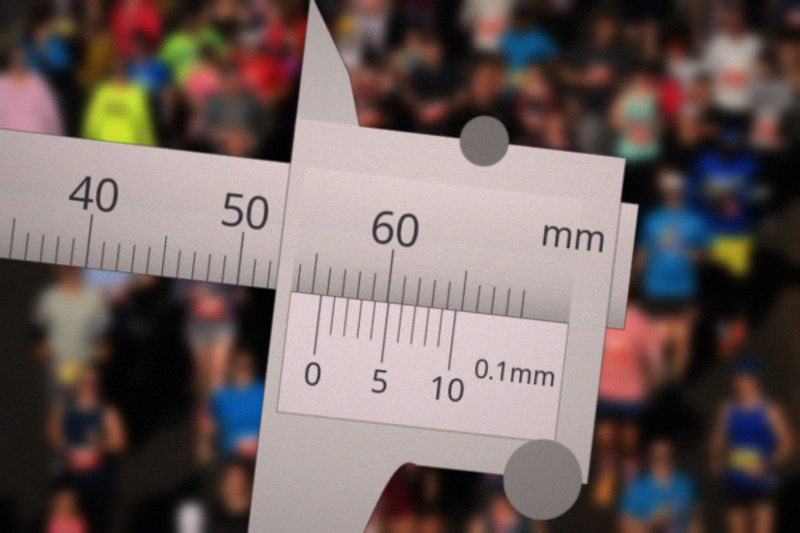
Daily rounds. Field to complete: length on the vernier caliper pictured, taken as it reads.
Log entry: 55.6 mm
